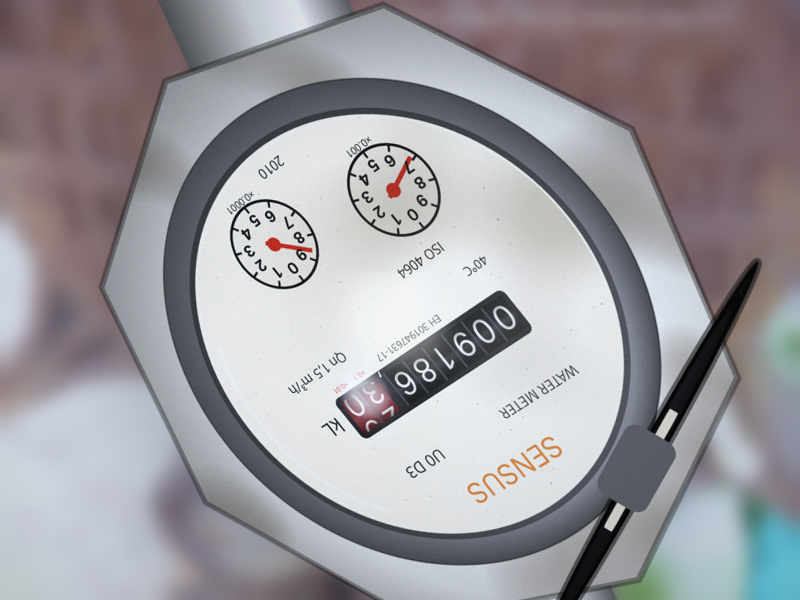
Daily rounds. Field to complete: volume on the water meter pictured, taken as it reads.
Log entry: 9186.2968 kL
